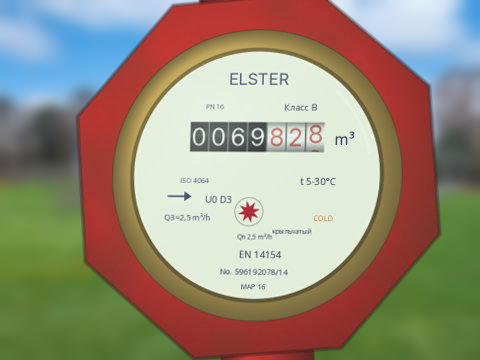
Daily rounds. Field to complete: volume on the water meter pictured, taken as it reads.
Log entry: 69.828 m³
